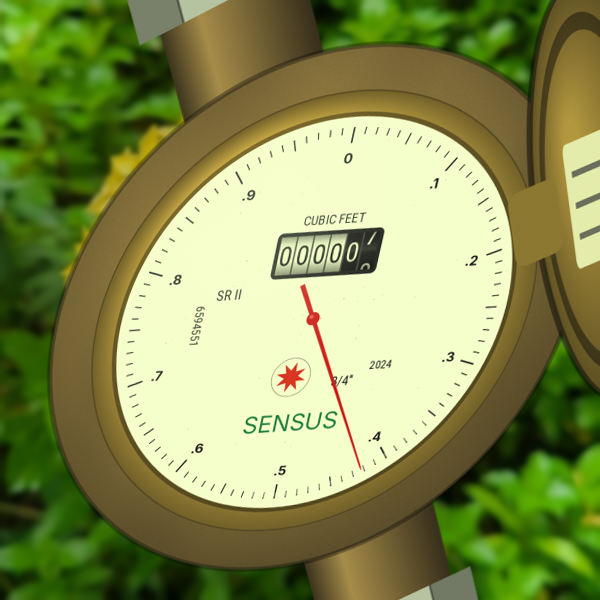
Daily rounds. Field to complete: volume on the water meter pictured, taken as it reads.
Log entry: 7.42 ft³
